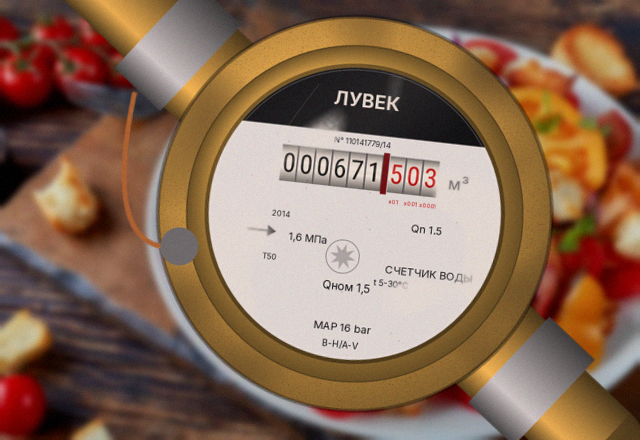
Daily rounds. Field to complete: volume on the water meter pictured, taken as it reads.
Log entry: 671.503 m³
